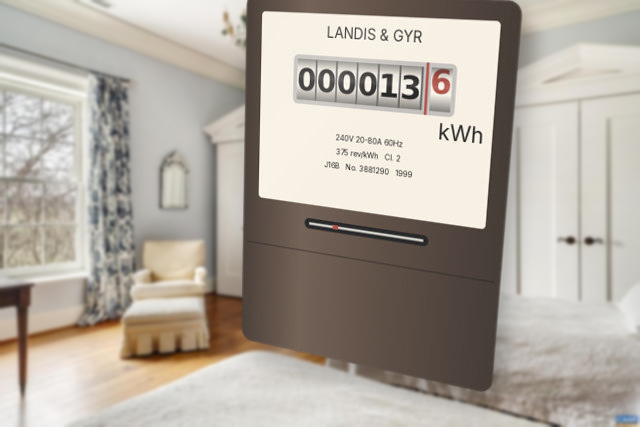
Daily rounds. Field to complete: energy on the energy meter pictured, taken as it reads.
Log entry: 13.6 kWh
